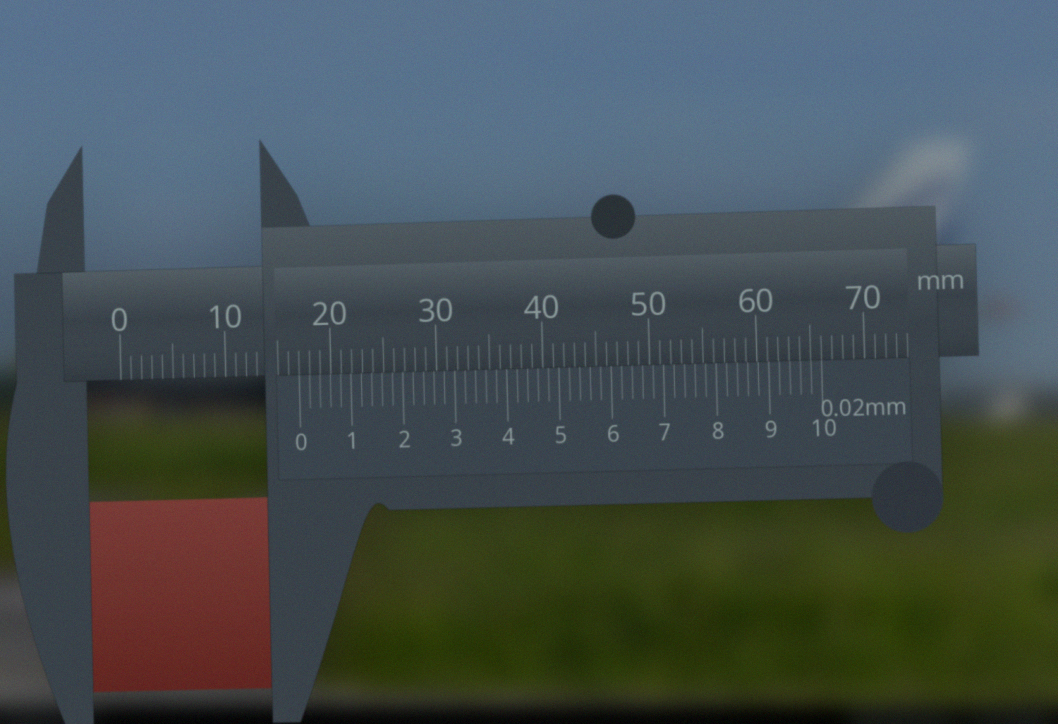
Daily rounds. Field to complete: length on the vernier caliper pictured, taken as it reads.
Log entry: 17.0 mm
